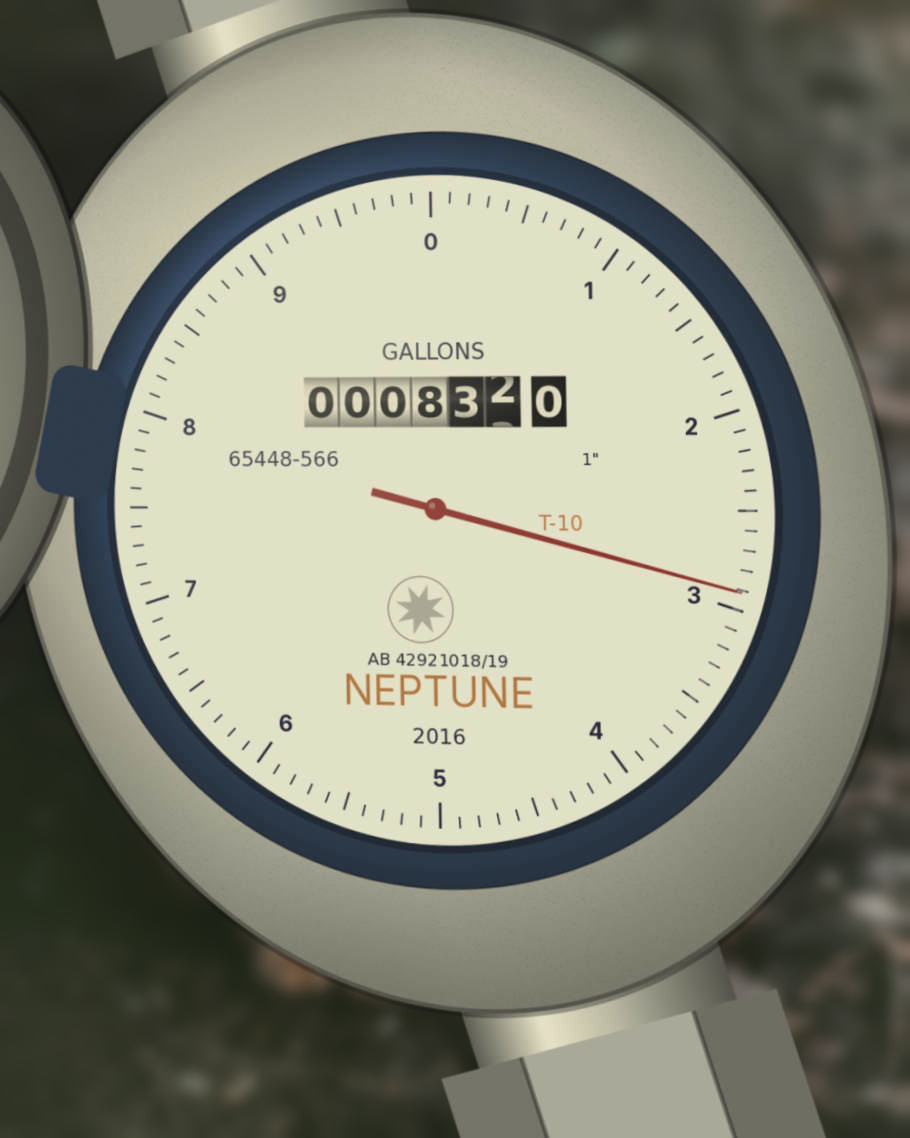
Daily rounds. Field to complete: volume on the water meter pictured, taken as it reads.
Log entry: 8322.9 gal
